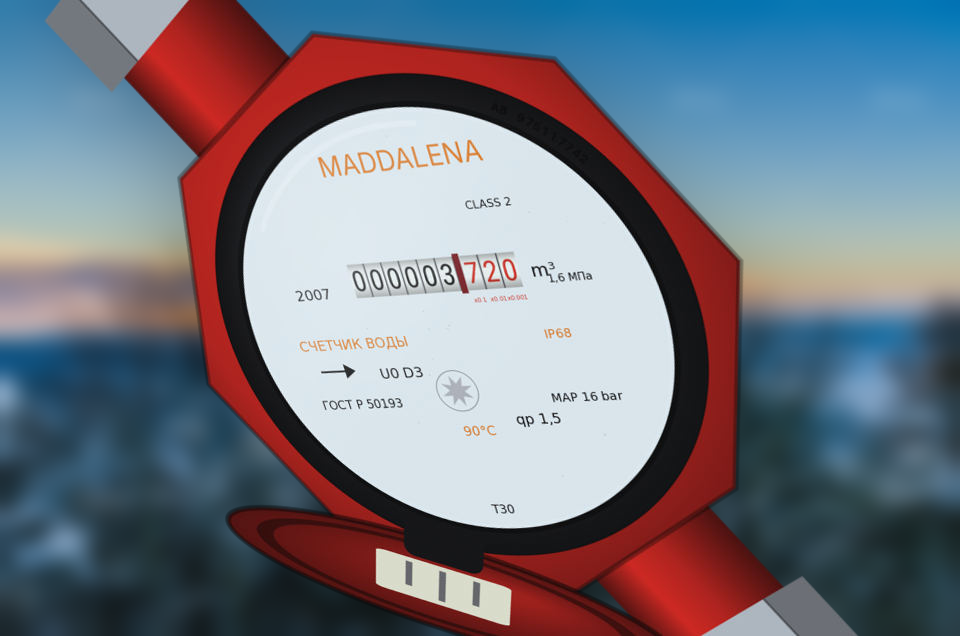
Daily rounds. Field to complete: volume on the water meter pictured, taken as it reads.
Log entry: 3.720 m³
